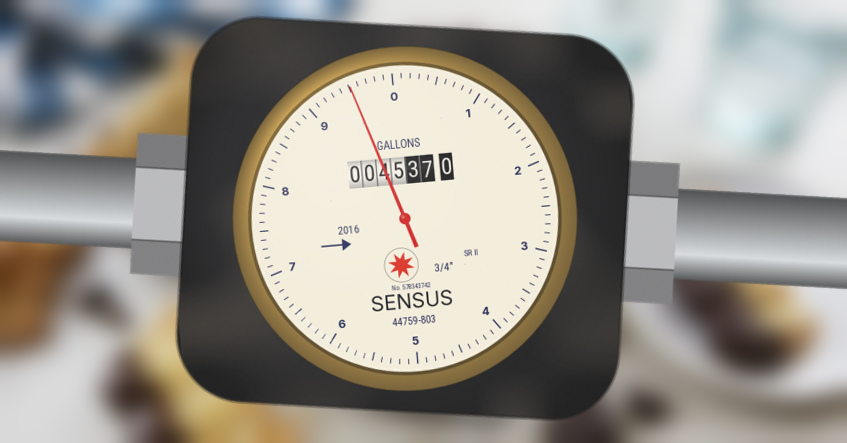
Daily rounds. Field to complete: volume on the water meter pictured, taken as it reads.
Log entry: 45369.5 gal
